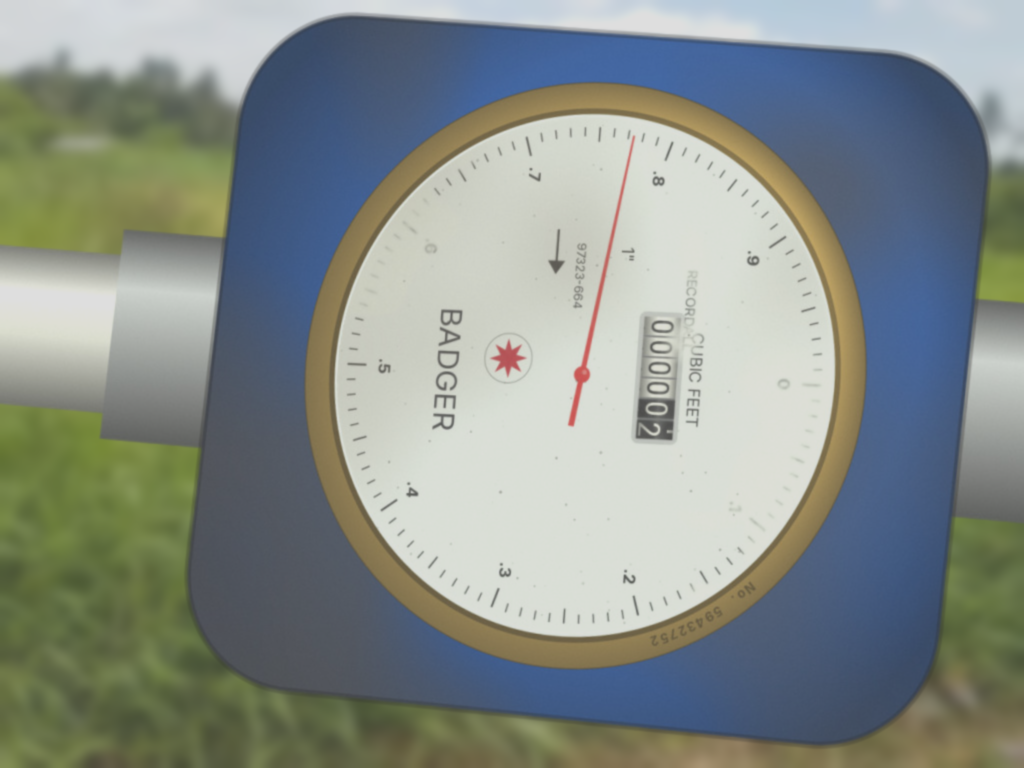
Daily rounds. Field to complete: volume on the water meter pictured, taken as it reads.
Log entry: 1.77 ft³
